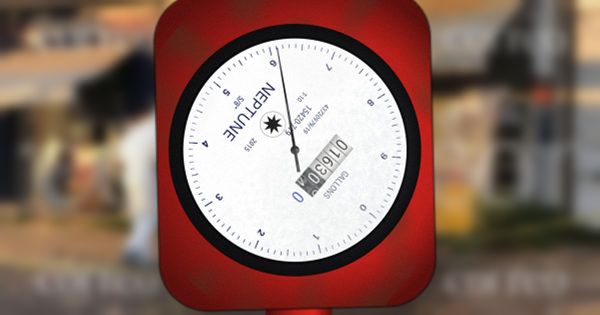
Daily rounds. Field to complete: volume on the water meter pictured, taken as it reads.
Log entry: 163036.1 gal
